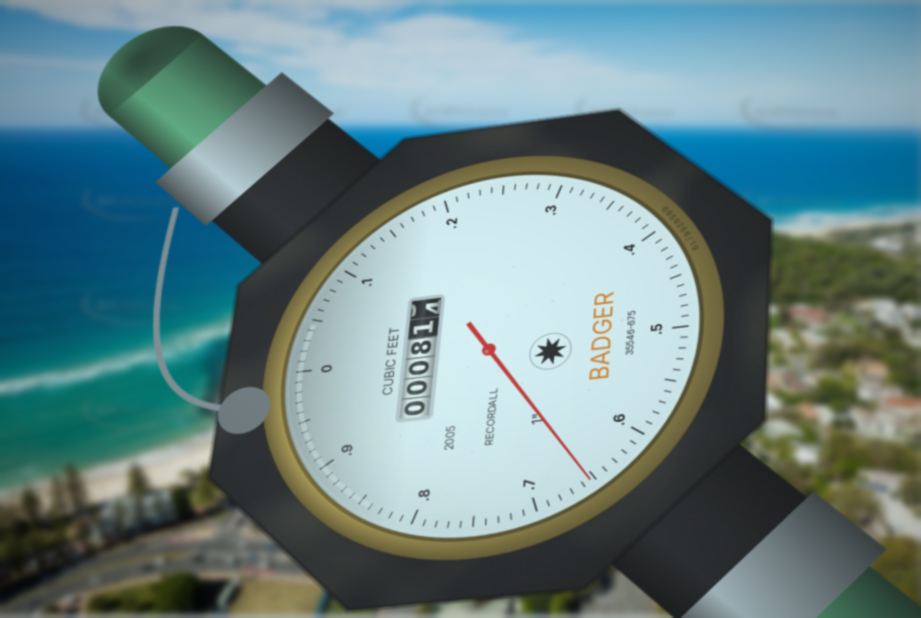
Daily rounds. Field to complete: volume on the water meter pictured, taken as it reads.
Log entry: 813.65 ft³
